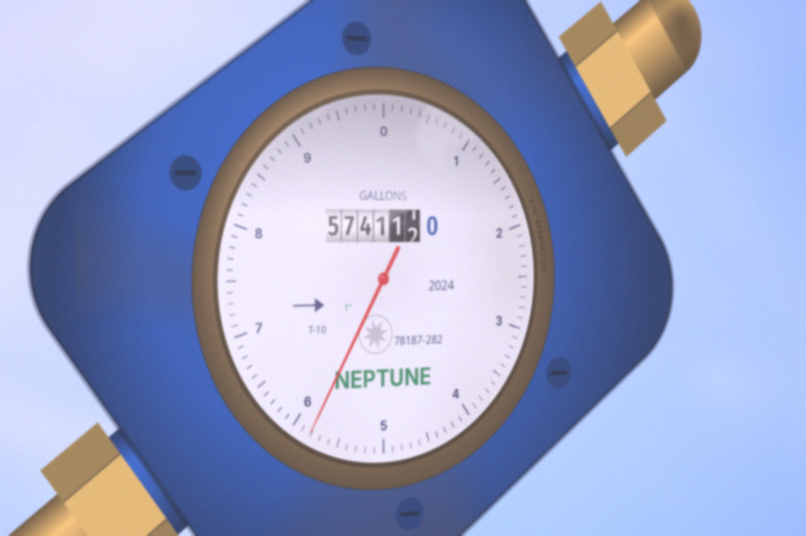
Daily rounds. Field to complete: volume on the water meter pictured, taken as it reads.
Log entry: 5741115.8 gal
